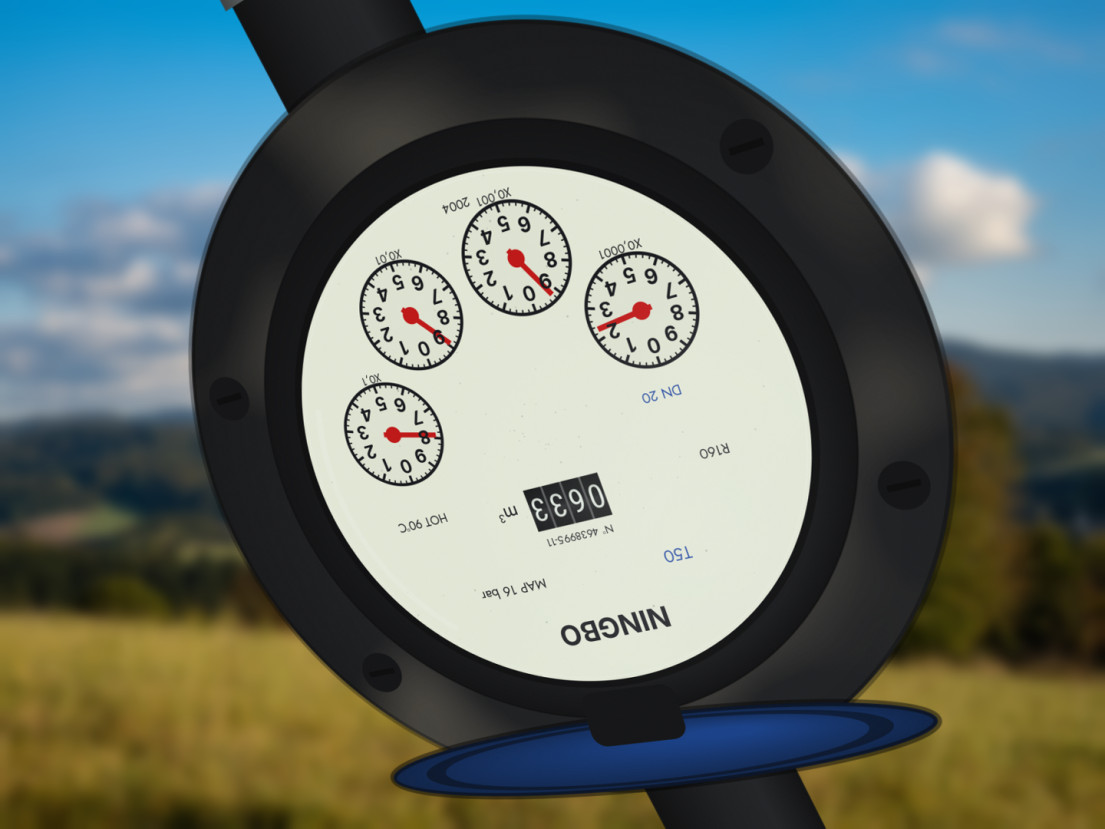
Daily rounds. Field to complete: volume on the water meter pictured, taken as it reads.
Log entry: 633.7892 m³
